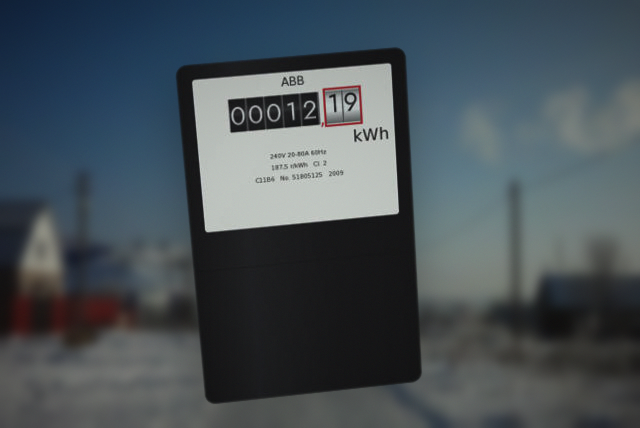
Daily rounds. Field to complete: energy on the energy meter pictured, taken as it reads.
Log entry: 12.19 kWh
